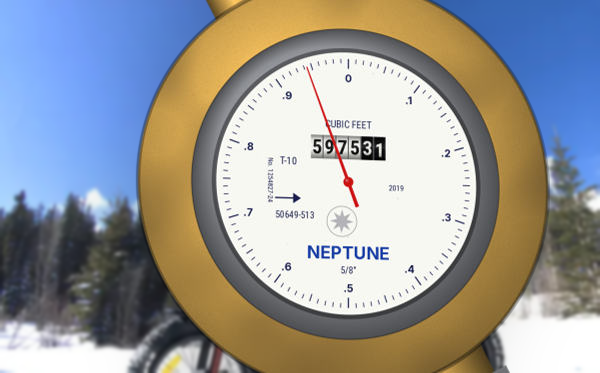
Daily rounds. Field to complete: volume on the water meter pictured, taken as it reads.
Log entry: 597530.94 ft³
